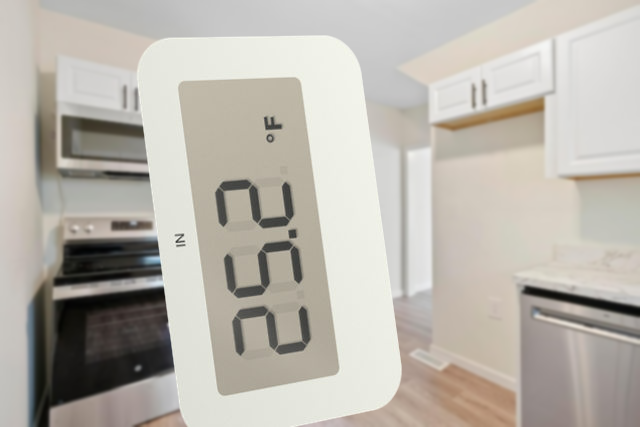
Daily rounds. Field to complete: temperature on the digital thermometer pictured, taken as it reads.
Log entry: 25.2 °F
